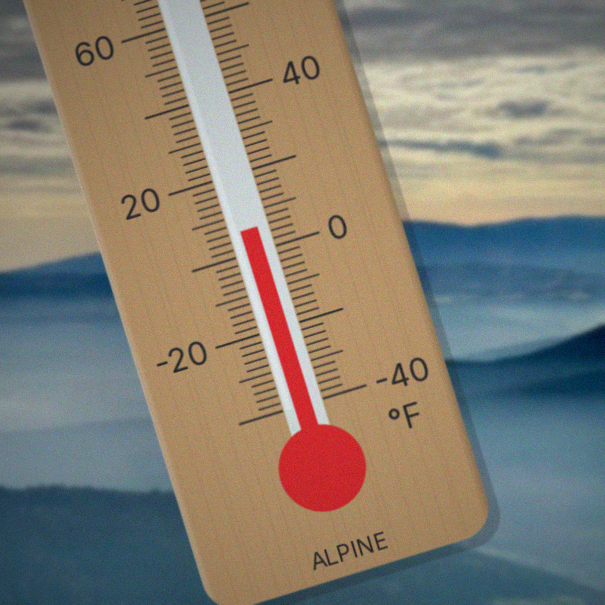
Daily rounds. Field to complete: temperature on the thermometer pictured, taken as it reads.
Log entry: 6 °F
